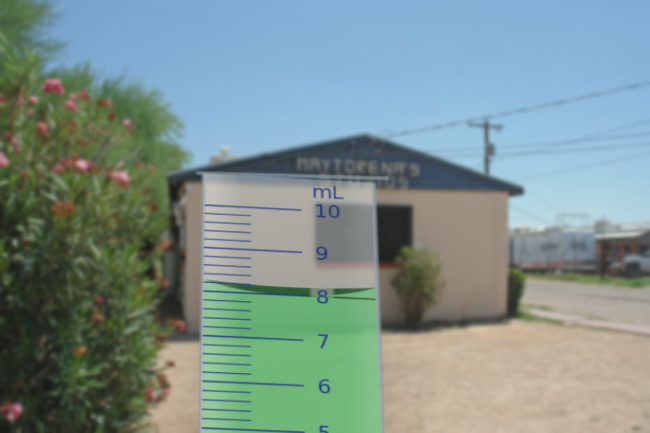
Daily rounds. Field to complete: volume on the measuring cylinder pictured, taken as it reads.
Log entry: 8 mL
